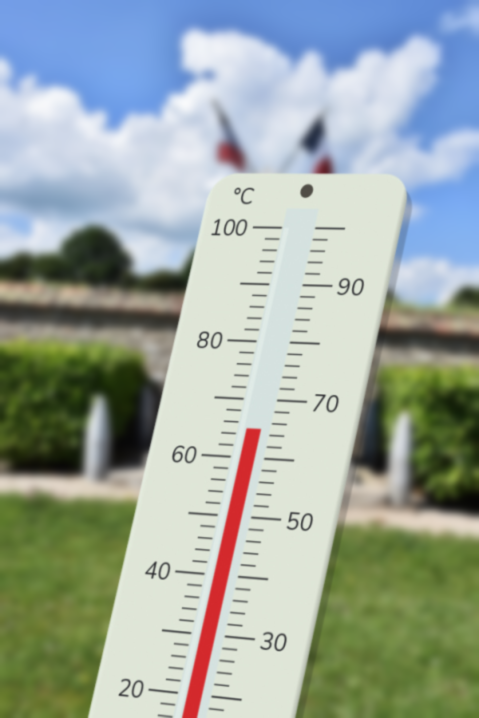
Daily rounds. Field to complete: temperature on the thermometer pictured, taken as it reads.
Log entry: 65 °C
